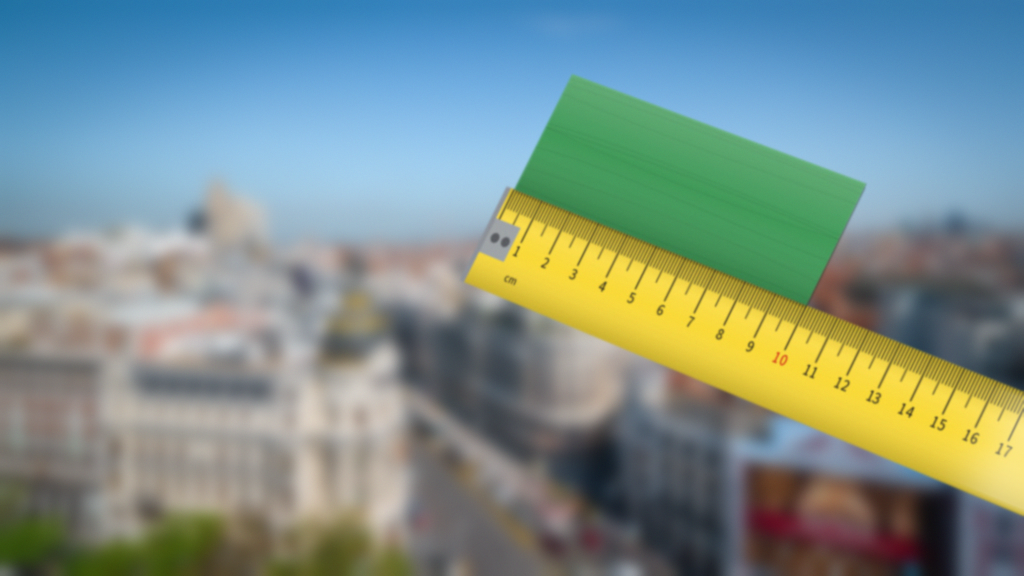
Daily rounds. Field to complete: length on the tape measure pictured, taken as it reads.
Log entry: 10 cm
